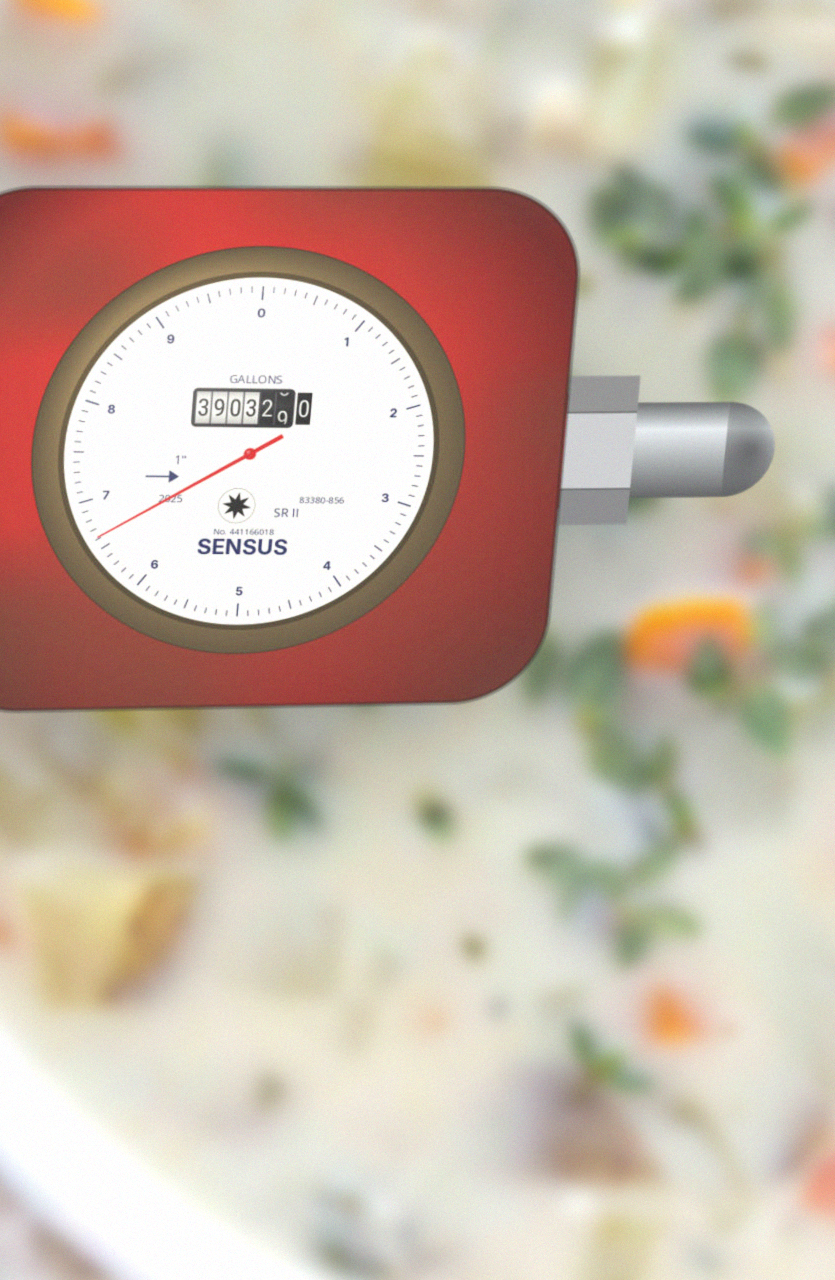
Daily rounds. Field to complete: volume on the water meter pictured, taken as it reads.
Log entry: 3903286.6 gal
